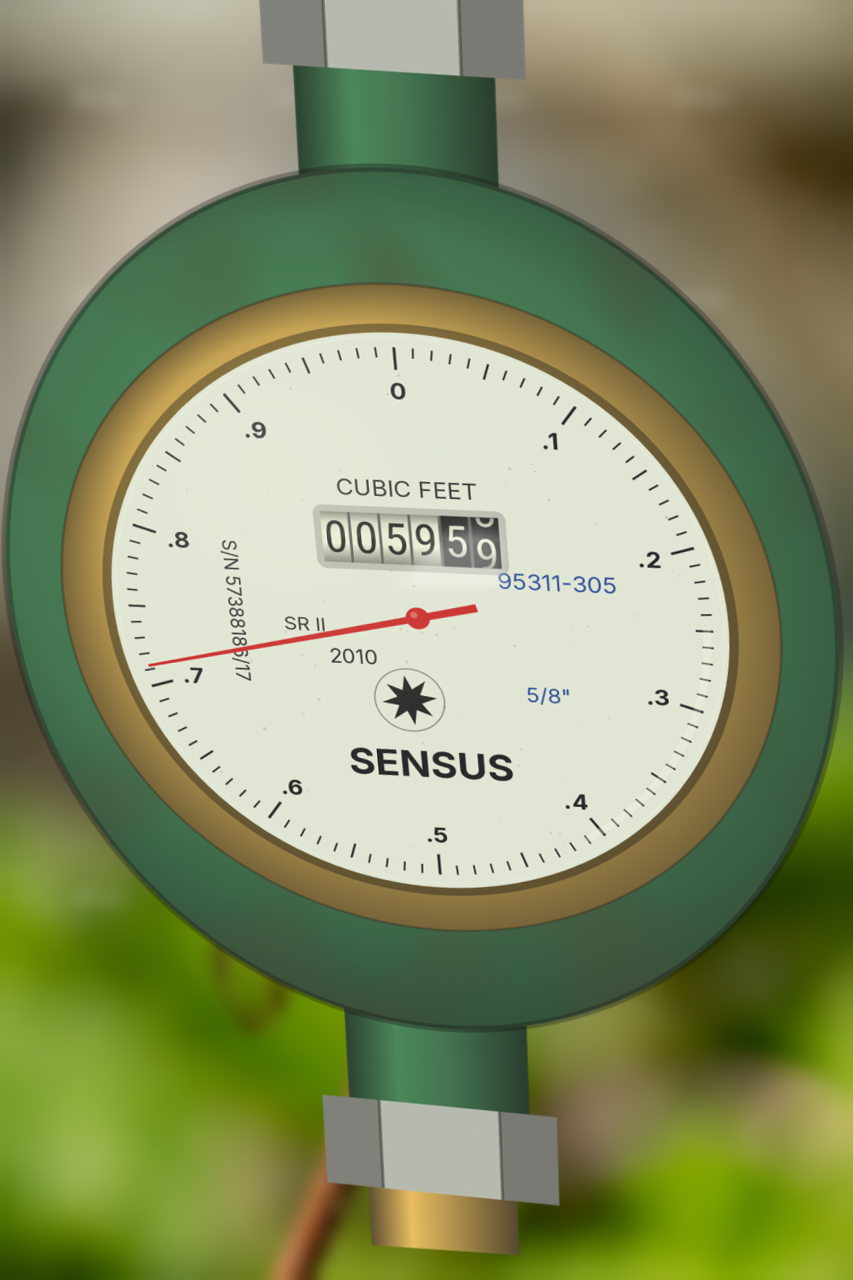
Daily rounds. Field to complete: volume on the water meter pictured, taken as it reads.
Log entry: 5958.71 ft³
